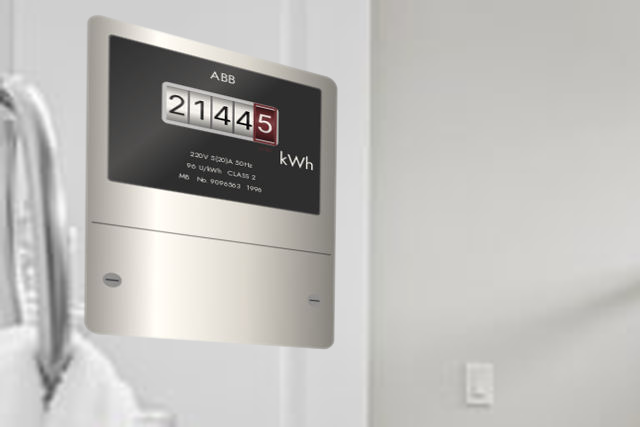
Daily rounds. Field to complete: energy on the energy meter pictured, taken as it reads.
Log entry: 2144.5 kWh
